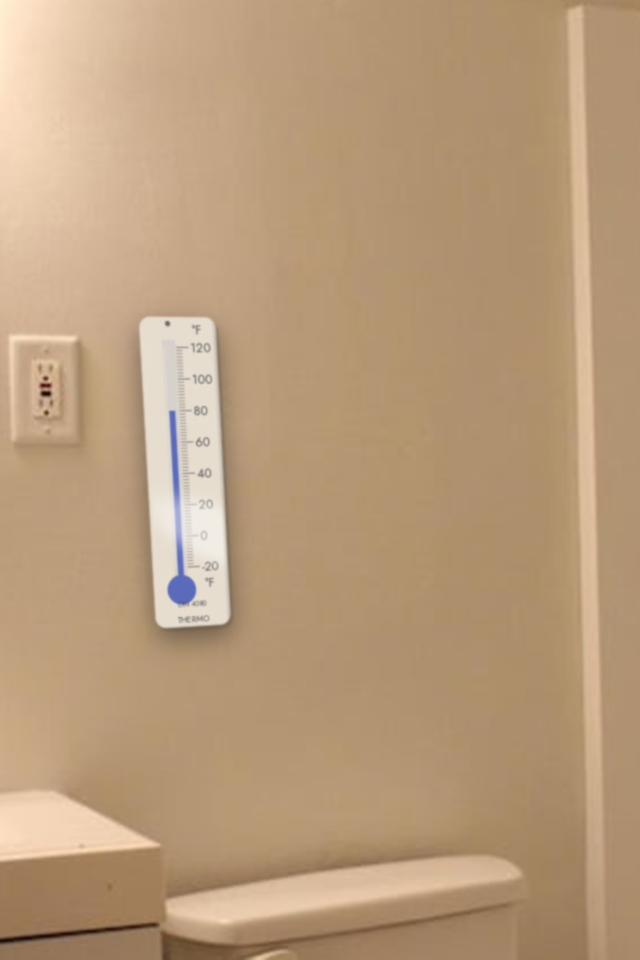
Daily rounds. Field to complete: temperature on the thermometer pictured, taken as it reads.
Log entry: 80 °F
